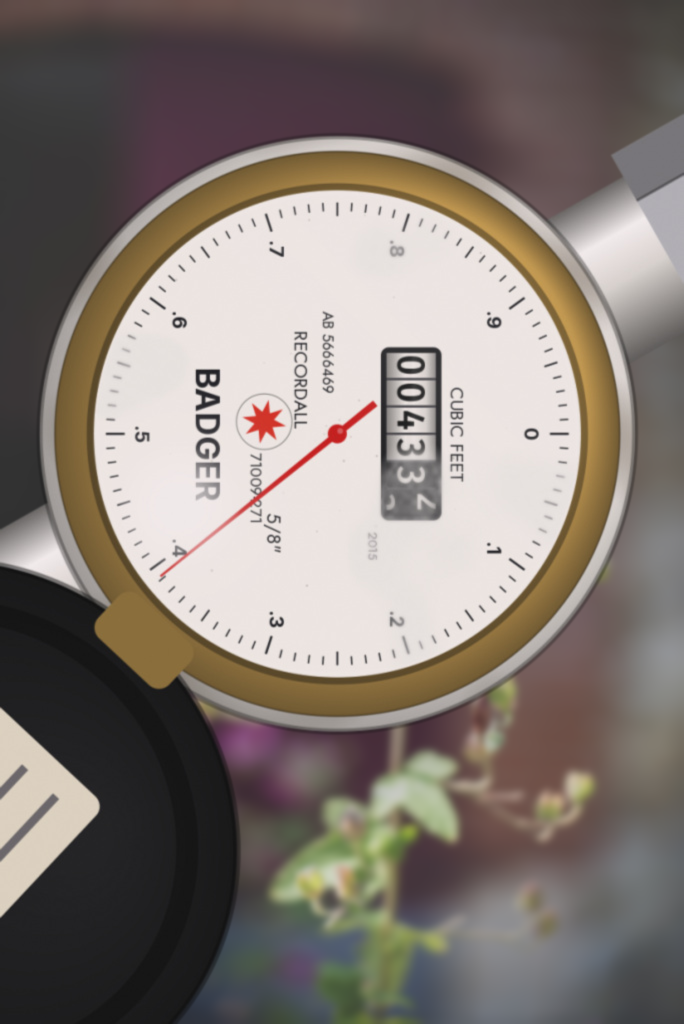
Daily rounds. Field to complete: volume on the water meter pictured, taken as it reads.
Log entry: 4332.39 ft³
